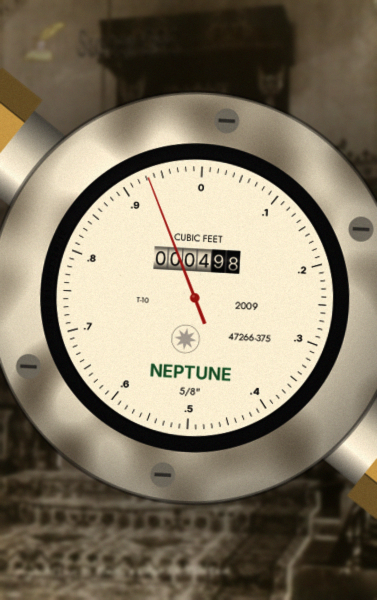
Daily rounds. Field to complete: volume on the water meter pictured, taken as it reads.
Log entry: 497.93 ft³
